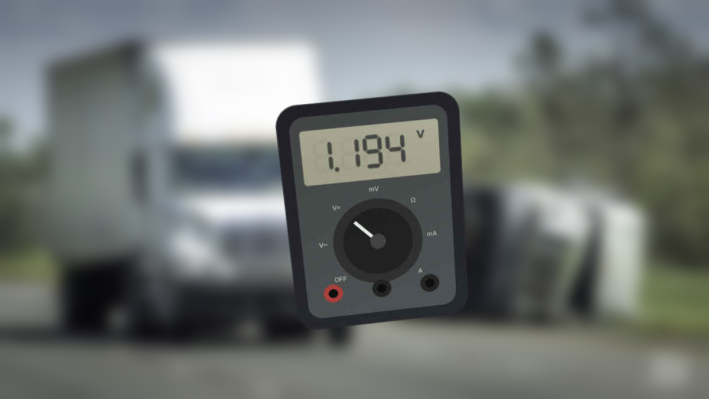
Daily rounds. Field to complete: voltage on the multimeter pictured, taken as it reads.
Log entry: 1.194 V
